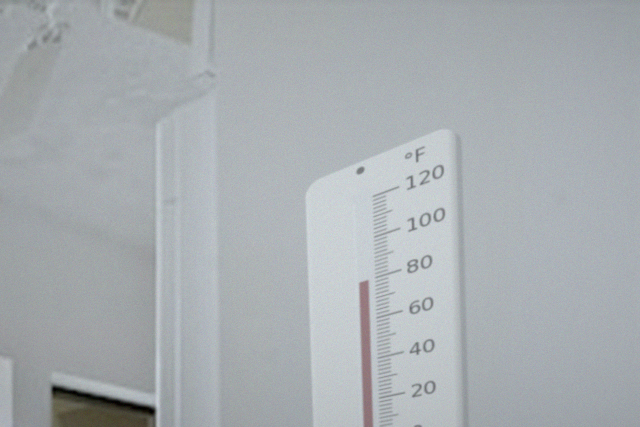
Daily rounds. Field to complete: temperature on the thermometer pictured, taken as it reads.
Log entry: 80 °F
